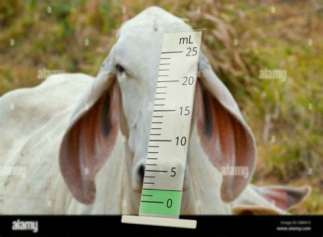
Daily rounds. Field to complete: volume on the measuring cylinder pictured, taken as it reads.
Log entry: 2 mL
